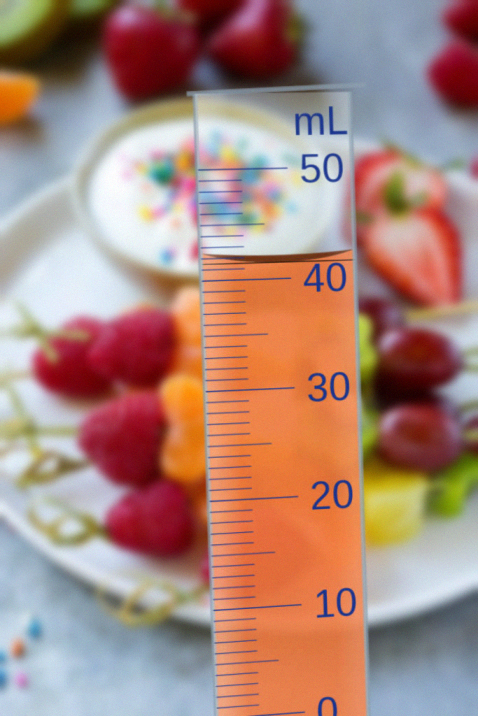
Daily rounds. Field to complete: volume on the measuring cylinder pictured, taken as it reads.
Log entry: 41.5 mL
